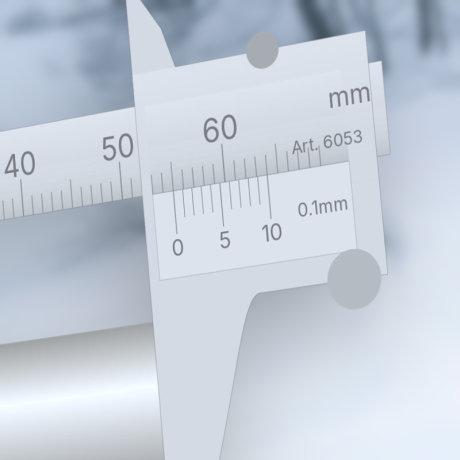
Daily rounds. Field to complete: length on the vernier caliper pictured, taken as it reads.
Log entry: 55.0 mm
